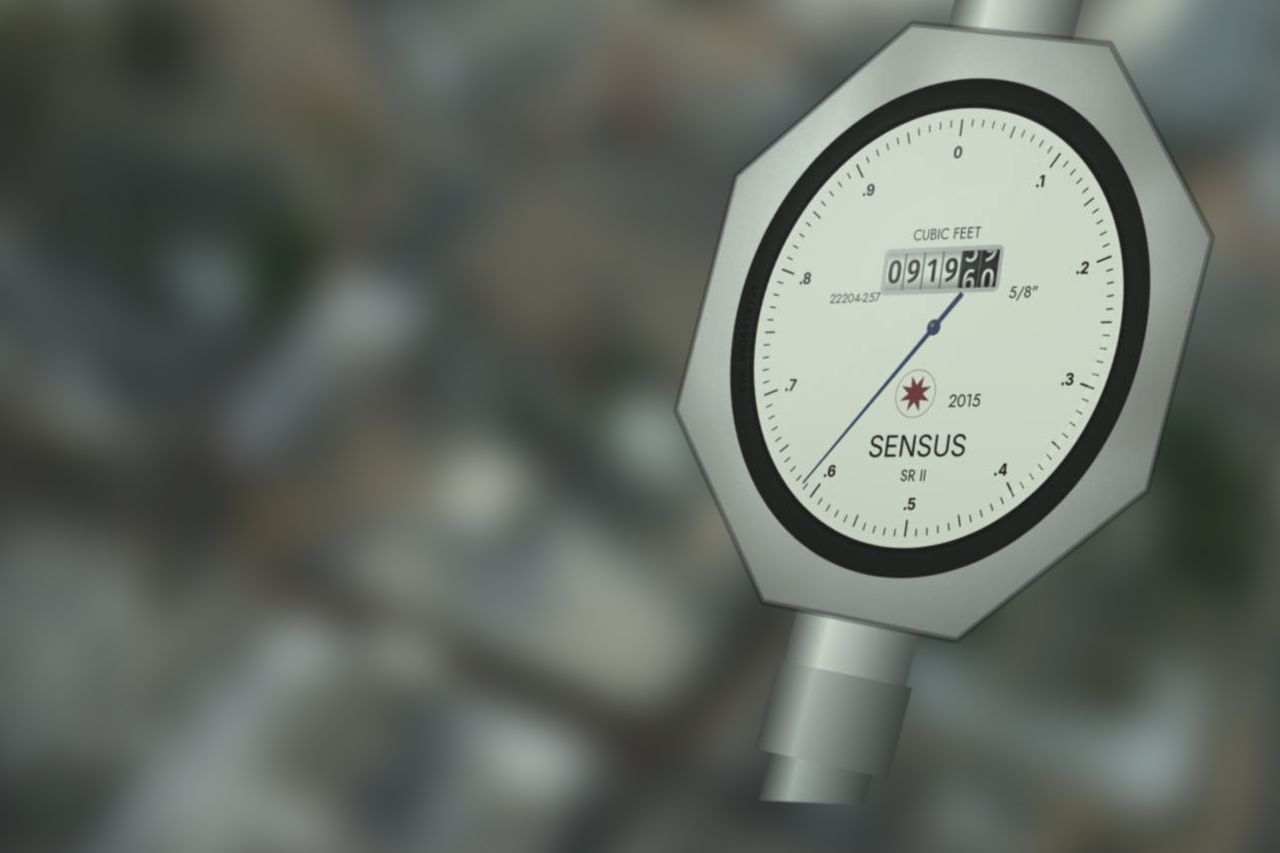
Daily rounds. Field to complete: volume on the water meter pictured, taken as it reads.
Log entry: 91959.61 ft³
